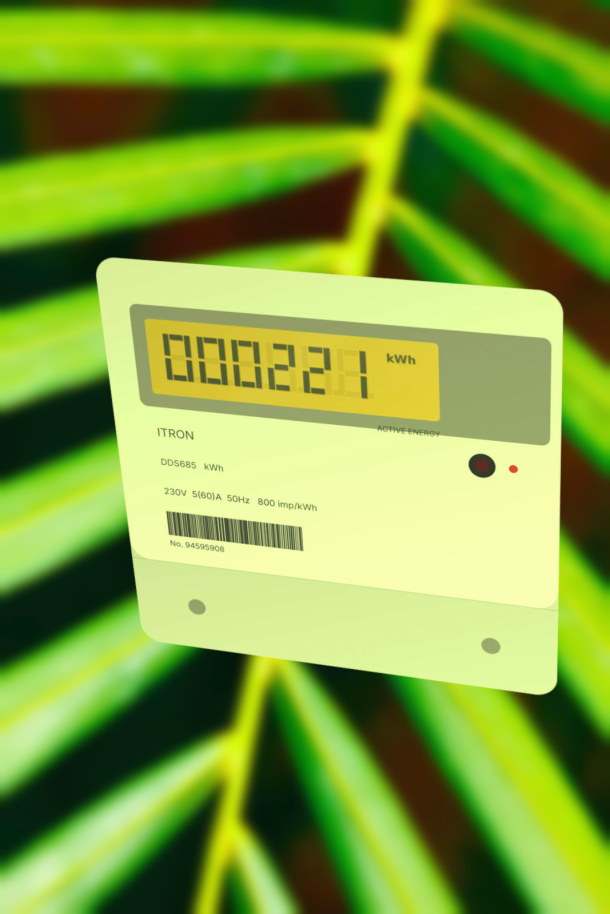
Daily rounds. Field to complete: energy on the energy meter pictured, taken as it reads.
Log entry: 221 kWh
